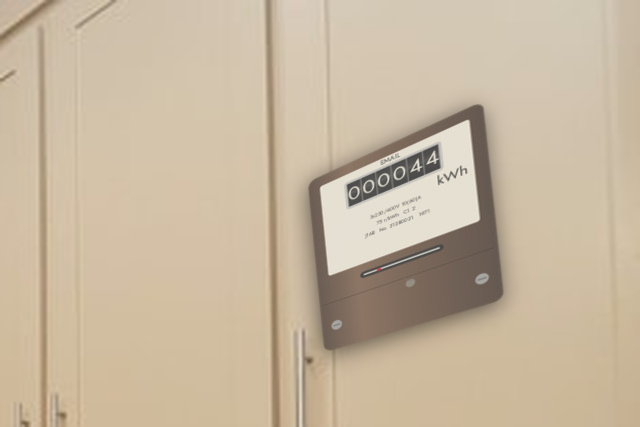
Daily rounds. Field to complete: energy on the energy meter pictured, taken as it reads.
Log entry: 44 kWh
